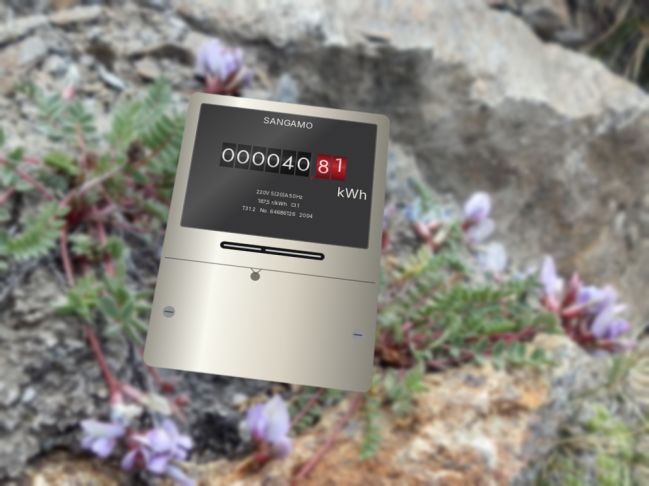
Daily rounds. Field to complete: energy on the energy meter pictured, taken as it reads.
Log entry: 40.81 kWh
